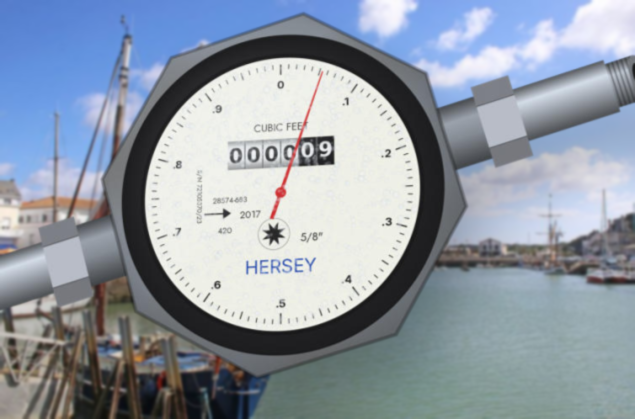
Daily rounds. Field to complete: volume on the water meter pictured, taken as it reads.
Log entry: 9.05 ft³
